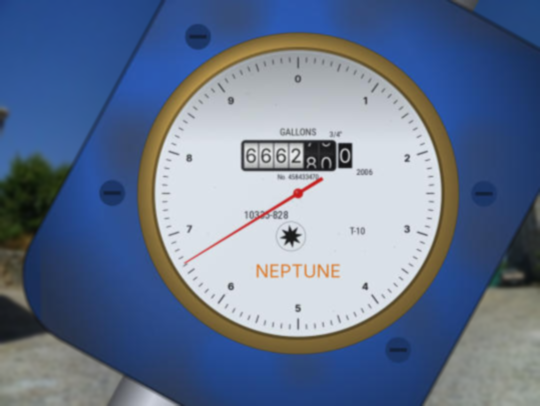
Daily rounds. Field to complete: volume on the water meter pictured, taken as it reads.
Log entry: 6662796.6 gal
